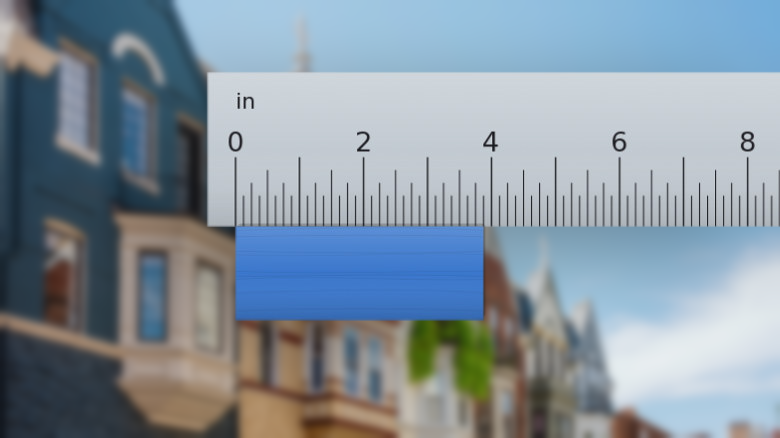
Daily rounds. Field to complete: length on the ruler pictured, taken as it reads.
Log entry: 3.875 in
